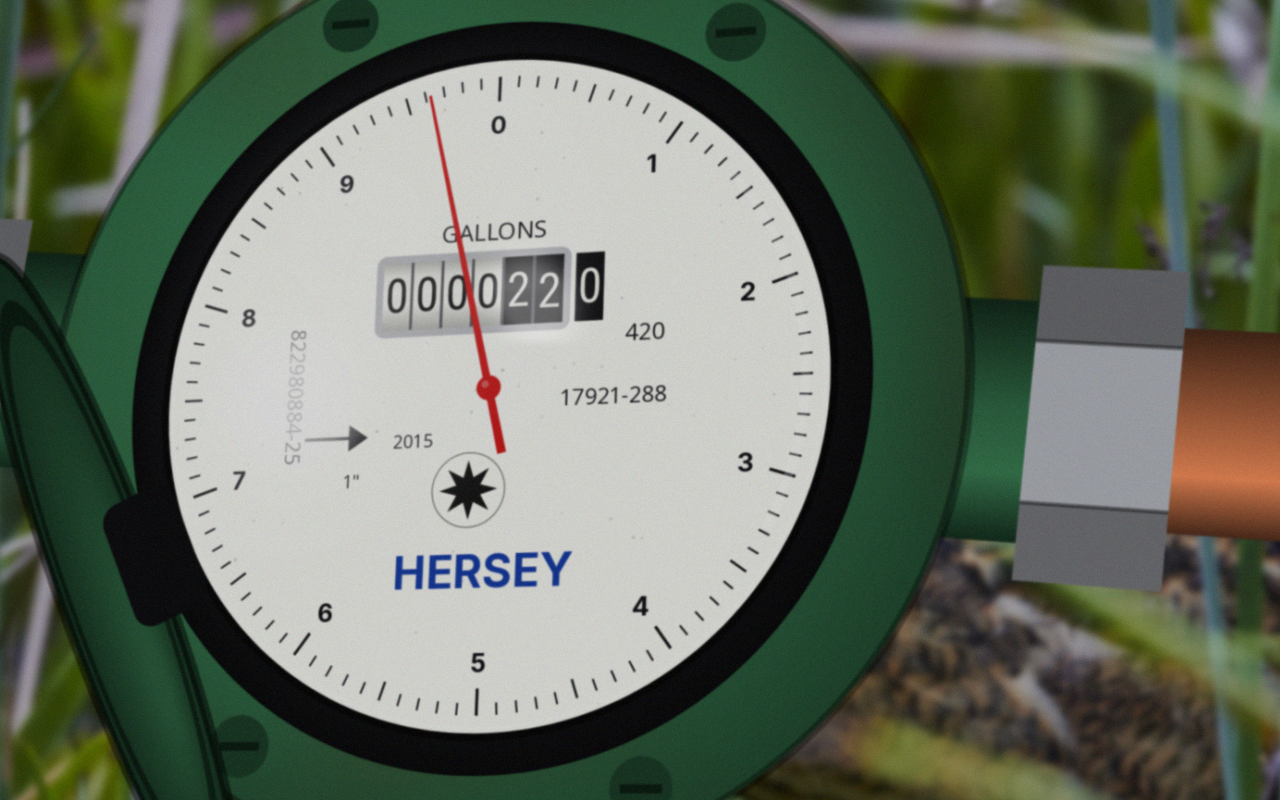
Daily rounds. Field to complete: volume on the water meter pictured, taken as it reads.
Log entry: 219.6 gal
